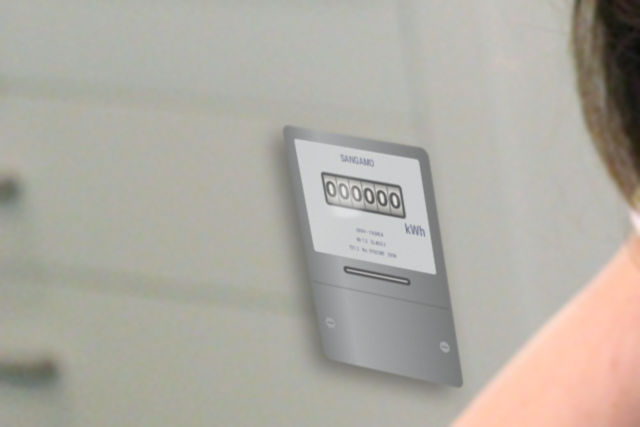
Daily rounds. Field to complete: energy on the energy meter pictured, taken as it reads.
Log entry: 0 kWh
